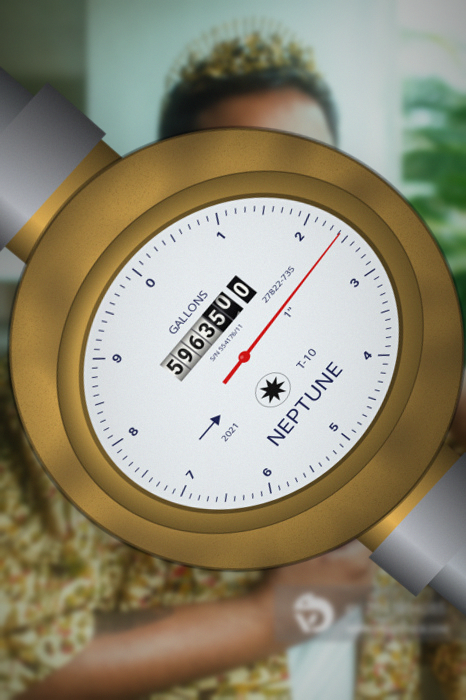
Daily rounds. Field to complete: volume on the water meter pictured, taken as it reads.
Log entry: 5963502.4 gal
